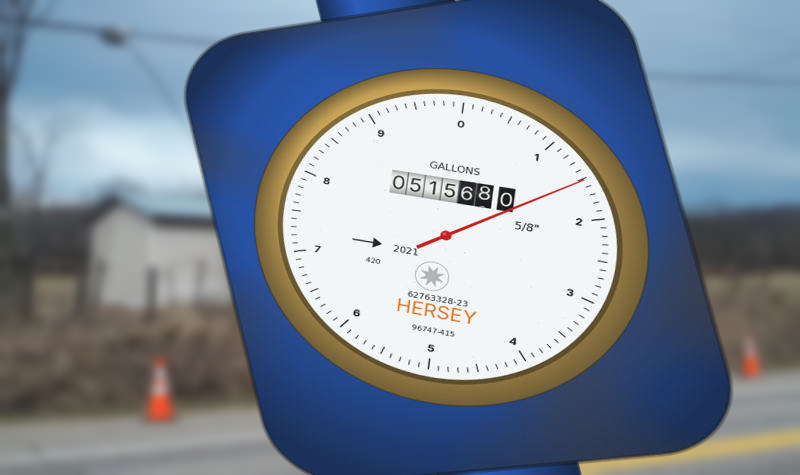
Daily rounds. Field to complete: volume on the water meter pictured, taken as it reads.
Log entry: 515681.5 gal
